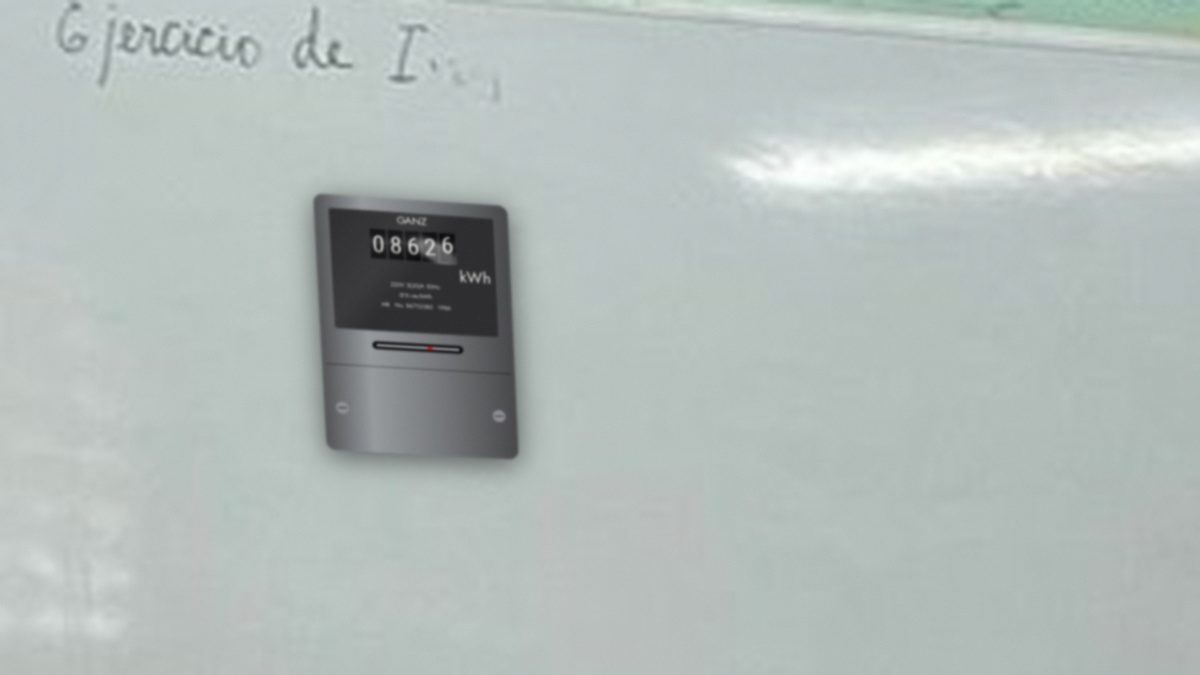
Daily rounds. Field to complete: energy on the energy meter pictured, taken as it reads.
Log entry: 8626 kWh
